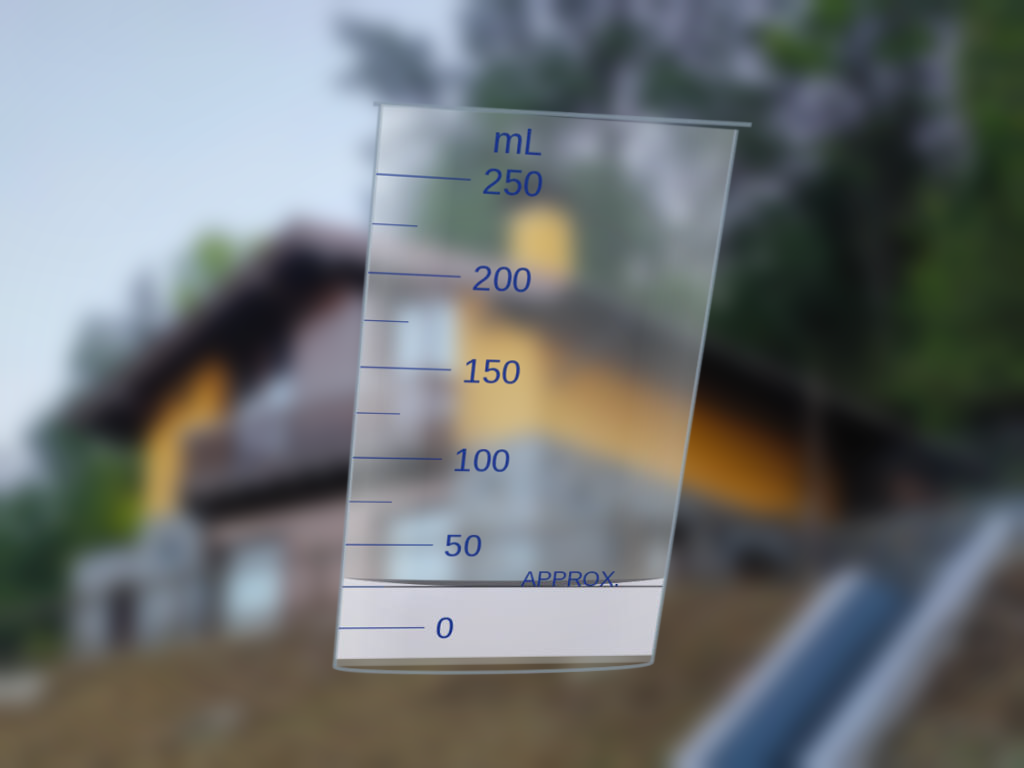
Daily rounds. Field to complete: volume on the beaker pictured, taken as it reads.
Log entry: 25 mL
